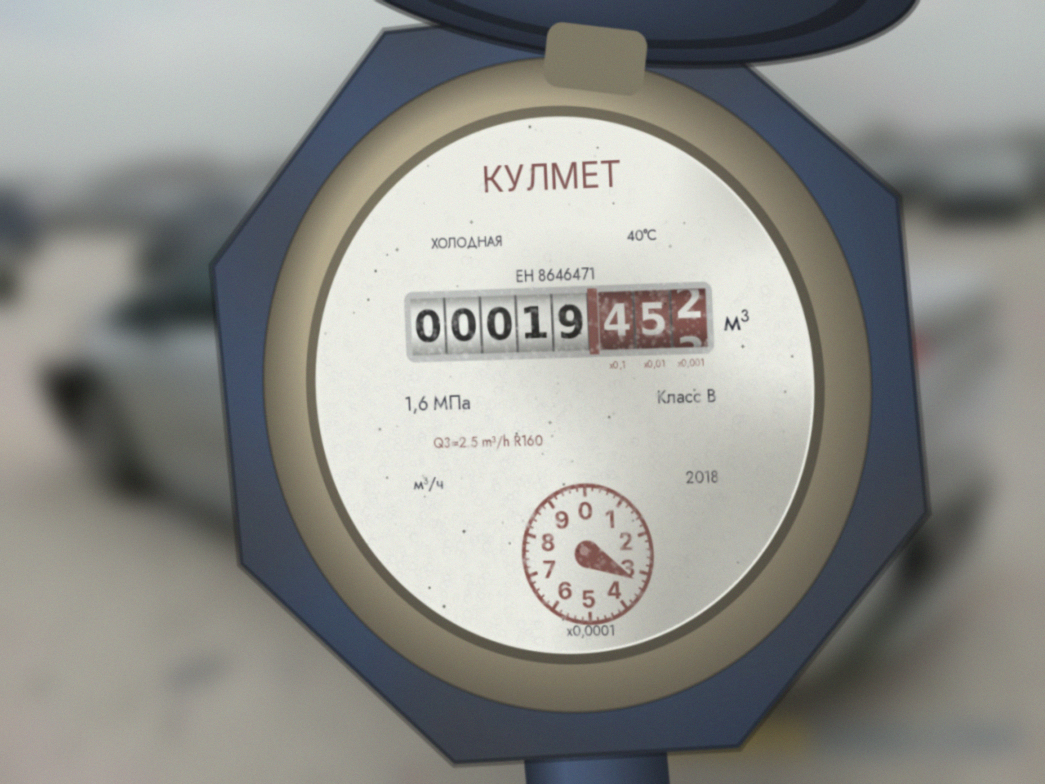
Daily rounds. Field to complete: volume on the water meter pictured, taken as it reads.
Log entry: 19.4523 m³
